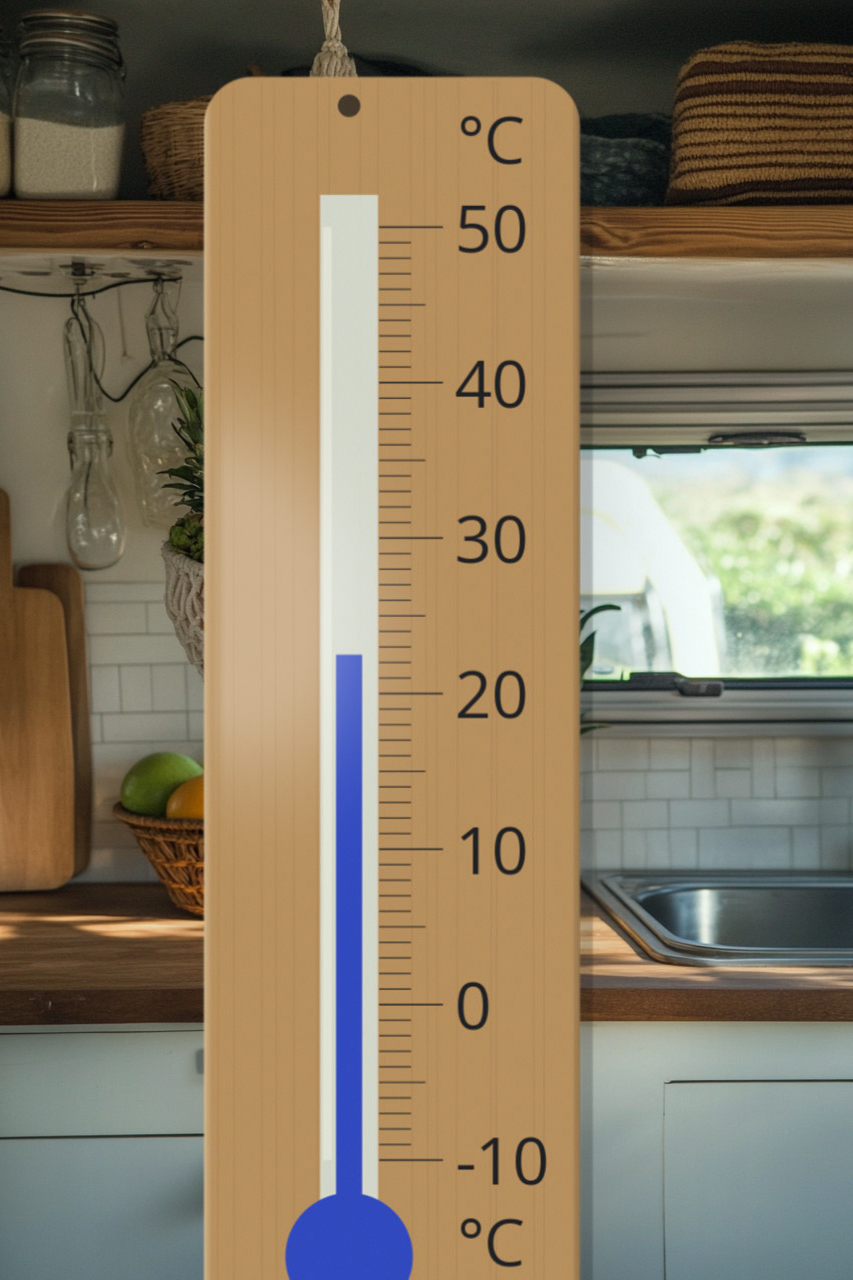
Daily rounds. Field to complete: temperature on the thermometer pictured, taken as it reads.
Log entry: 22.5 °C
